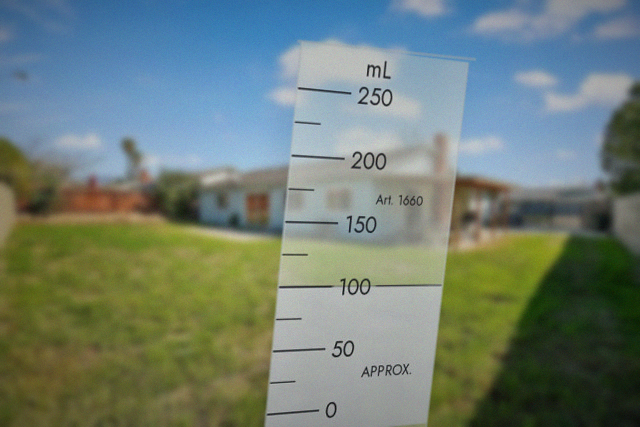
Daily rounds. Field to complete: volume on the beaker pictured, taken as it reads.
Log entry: 100 mL
